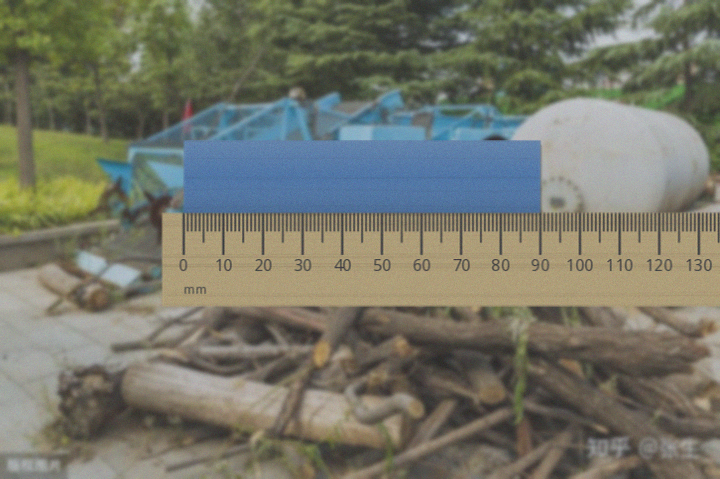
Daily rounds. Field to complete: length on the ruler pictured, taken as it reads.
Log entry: 90 mm
